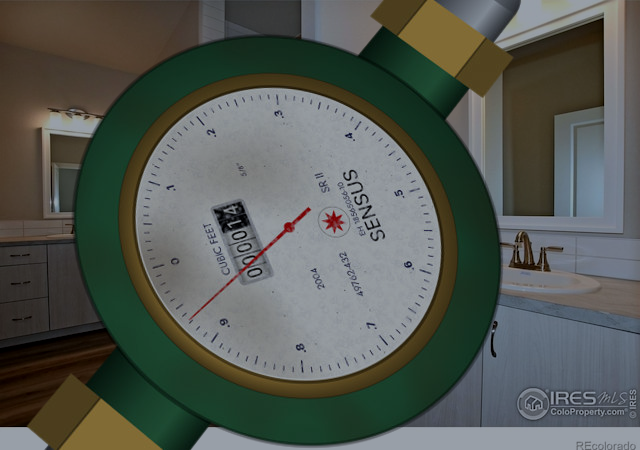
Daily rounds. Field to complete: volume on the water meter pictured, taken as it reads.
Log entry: 13.93 ft³
